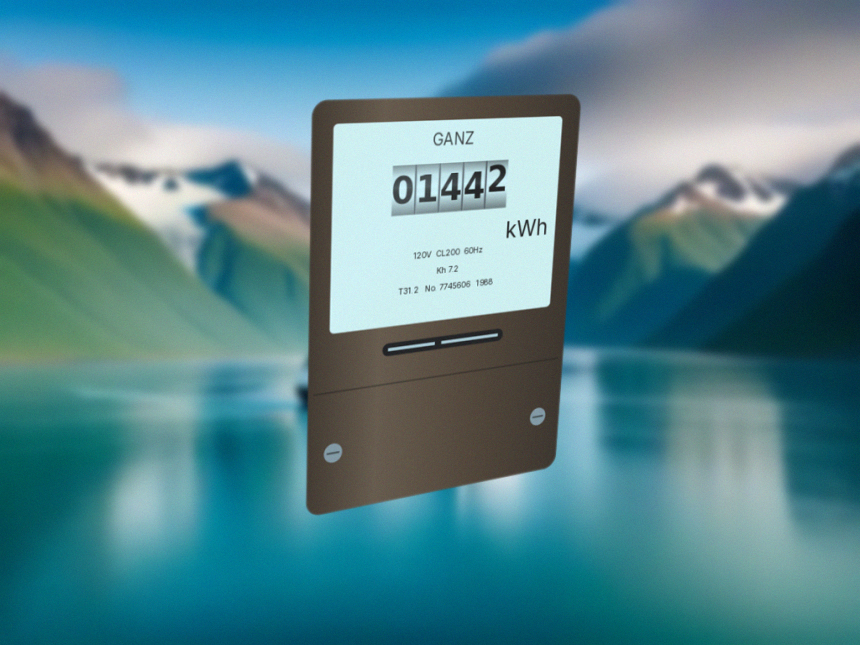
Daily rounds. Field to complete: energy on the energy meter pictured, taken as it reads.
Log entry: 1442 kWh
